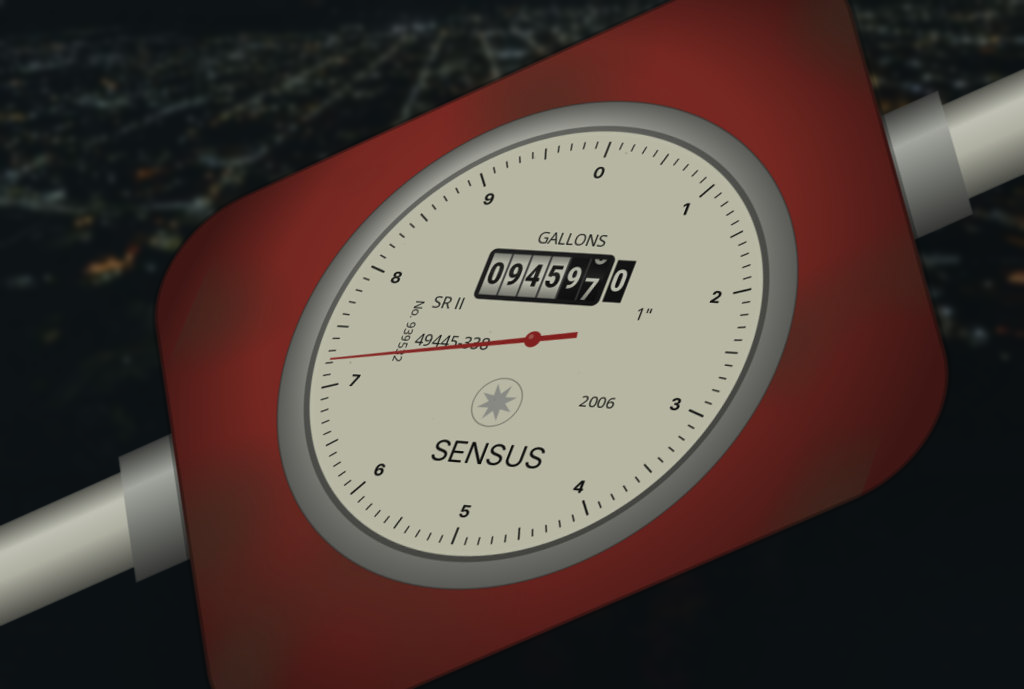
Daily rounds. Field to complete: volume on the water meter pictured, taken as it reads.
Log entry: 945967.2 gal
